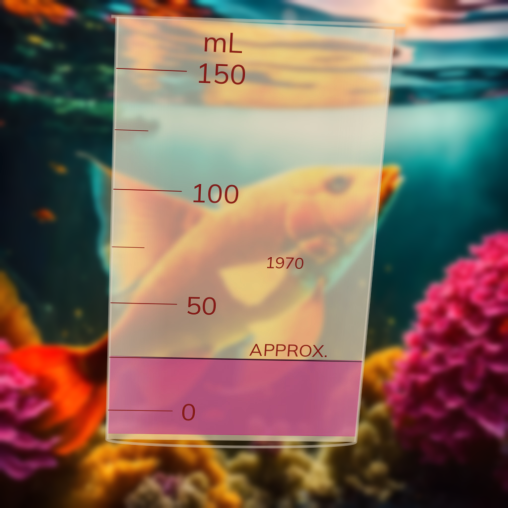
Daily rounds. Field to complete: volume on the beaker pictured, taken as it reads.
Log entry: 25 mL
